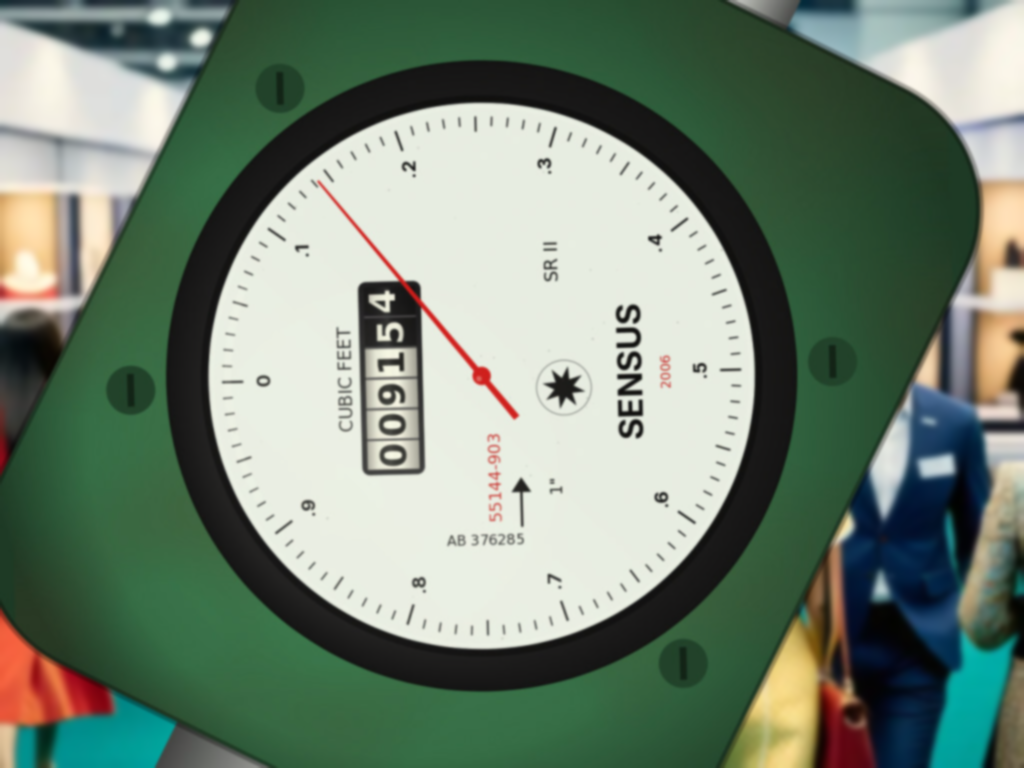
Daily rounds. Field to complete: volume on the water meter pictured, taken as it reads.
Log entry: 9154.14 ft³
